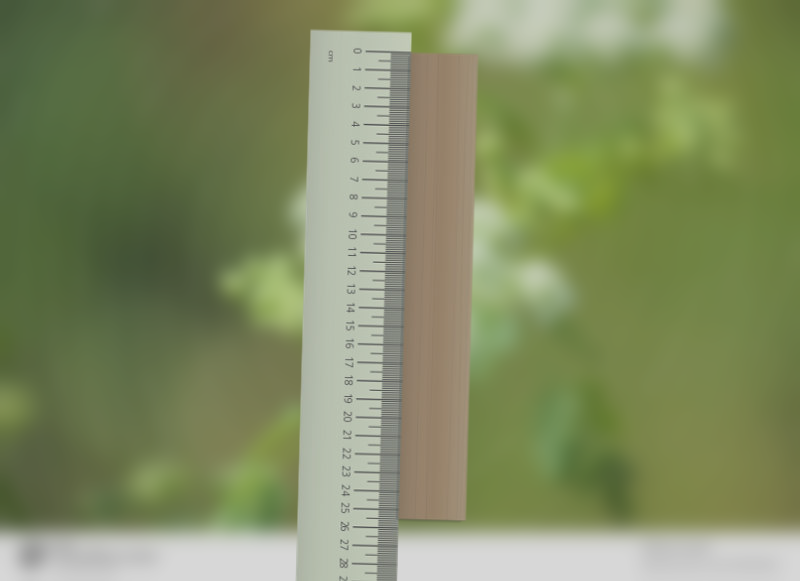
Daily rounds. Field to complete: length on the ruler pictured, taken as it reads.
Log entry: 25.5 cm
